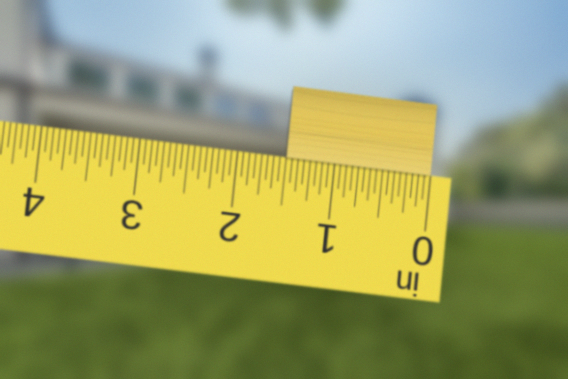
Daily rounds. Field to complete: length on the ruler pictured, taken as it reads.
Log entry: 1.5 in
